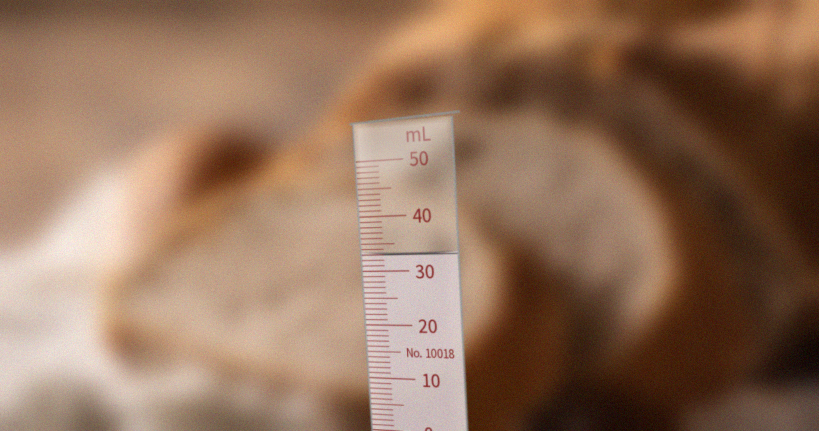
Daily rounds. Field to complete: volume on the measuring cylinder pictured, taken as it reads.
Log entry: 33 mL
